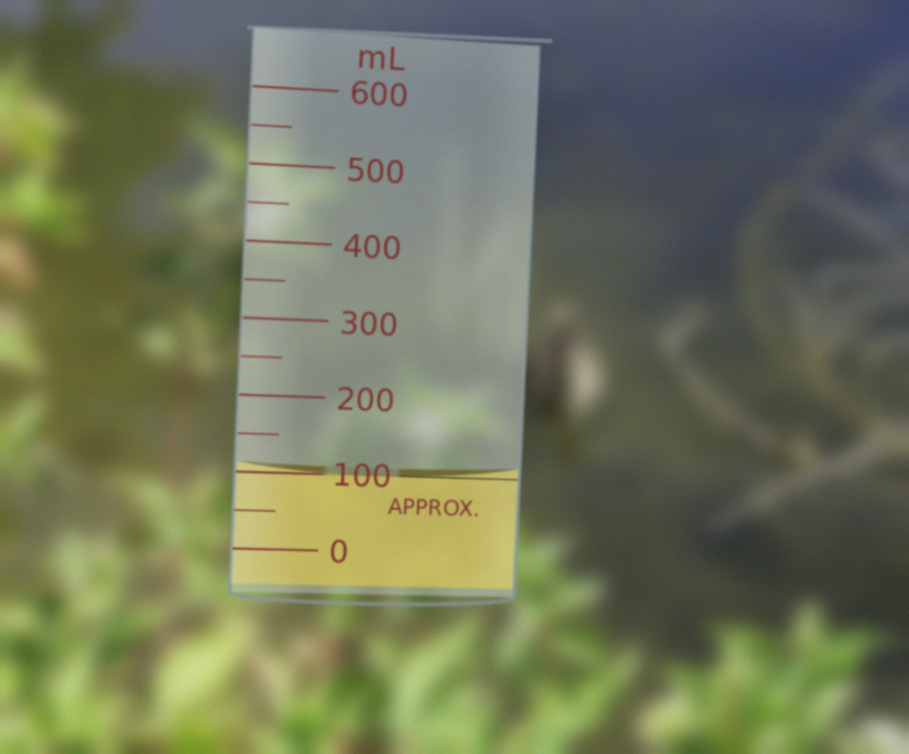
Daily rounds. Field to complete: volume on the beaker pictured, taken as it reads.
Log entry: 100 mL
